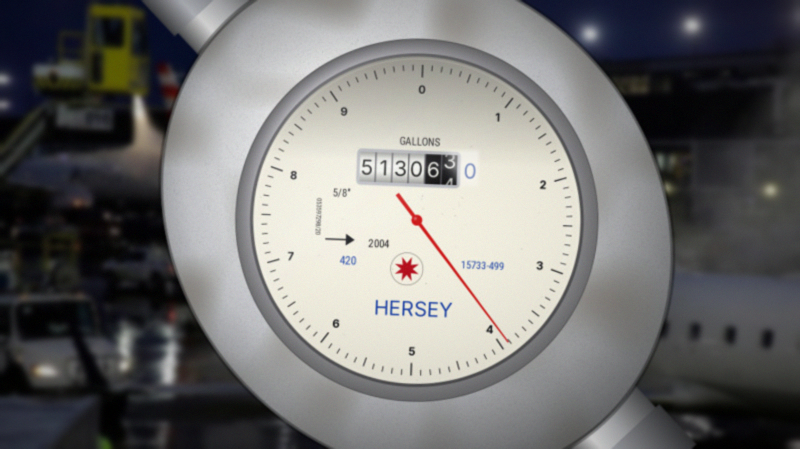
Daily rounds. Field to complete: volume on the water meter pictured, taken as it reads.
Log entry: 5130633.9 gal
